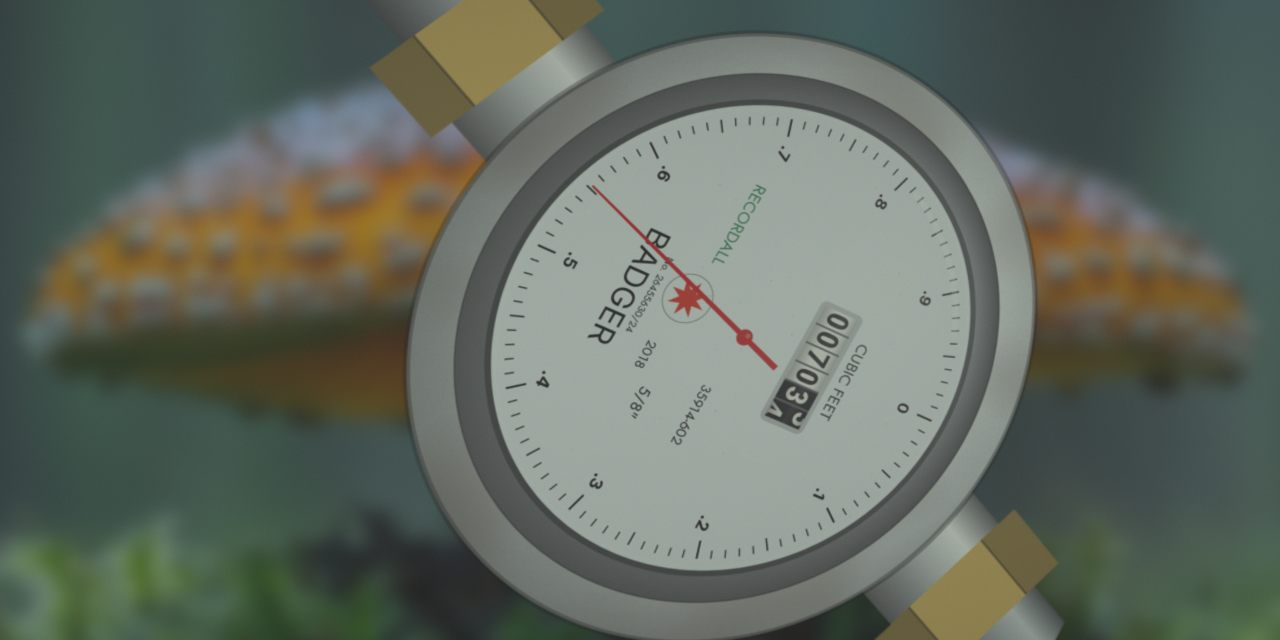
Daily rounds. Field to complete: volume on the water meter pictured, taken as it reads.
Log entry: 7033.55 ft³
